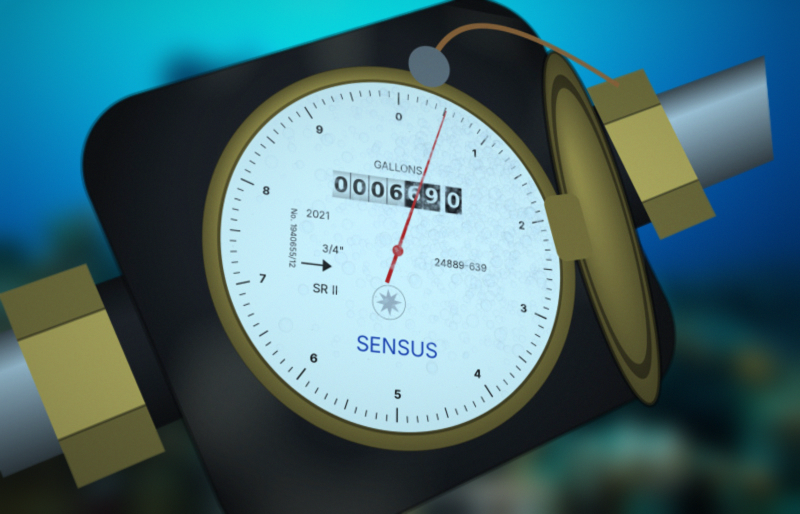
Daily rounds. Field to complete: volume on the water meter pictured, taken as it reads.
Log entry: 6690.5 gal
